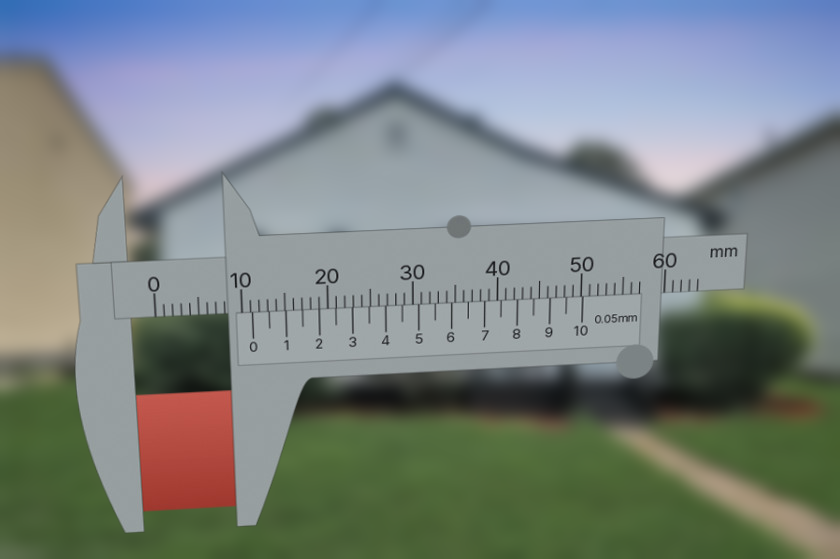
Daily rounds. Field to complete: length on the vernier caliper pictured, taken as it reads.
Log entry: 11.2 mm
